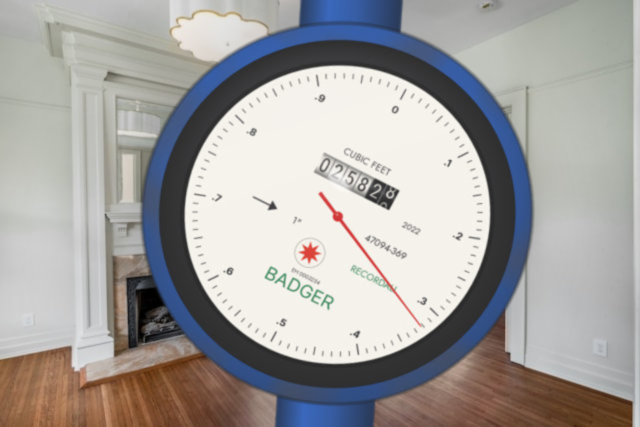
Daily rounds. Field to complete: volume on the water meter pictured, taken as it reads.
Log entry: 25828.32 ft³
